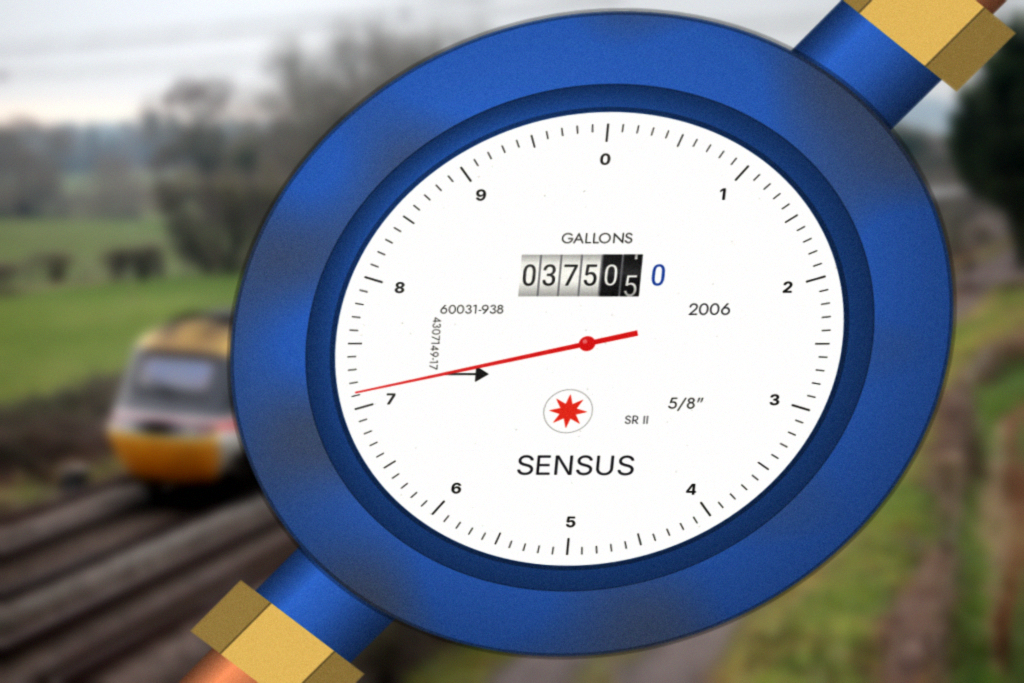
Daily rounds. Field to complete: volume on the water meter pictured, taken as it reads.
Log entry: 375047.1 gal
